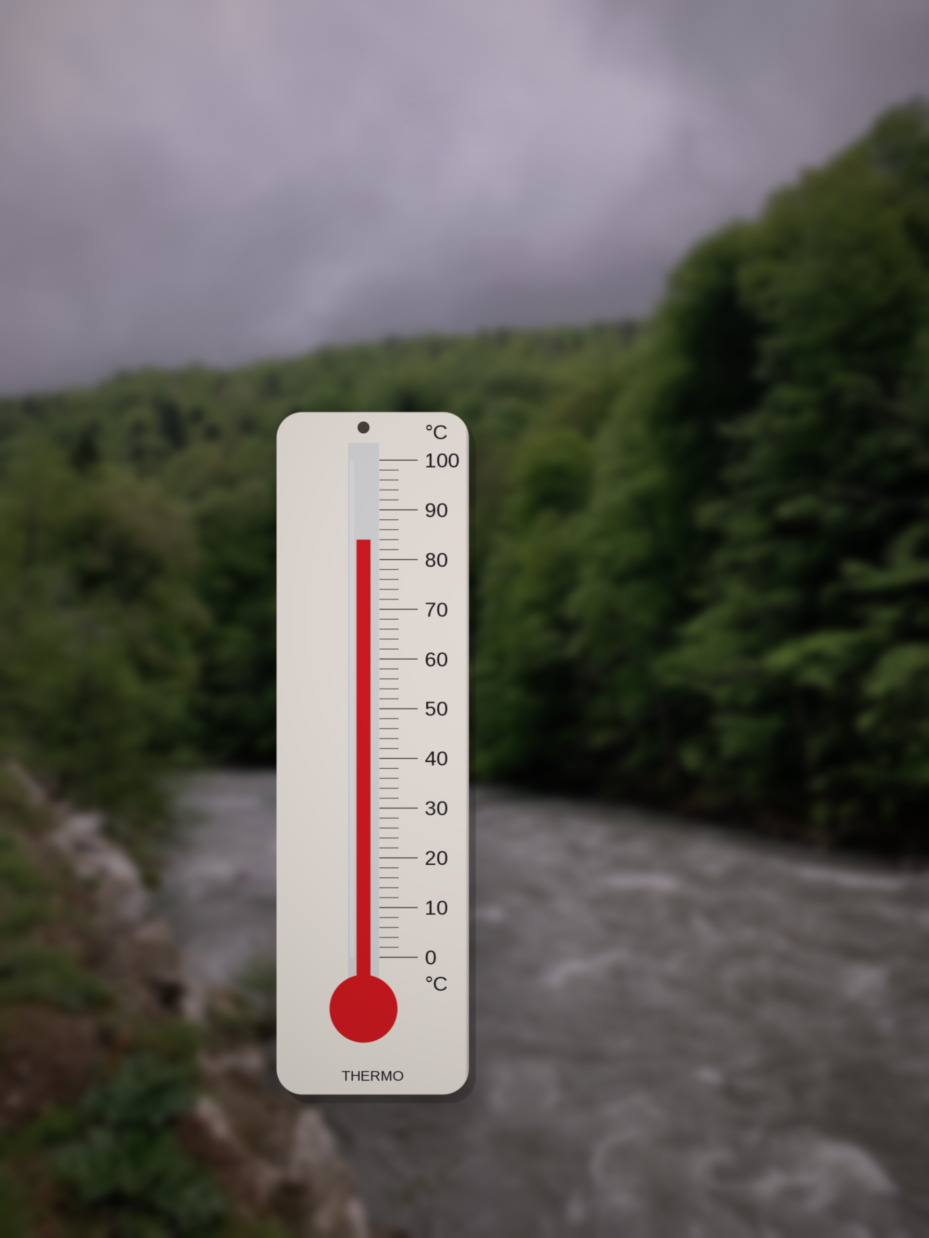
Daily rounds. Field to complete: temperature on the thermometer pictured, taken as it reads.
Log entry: 84 °C
